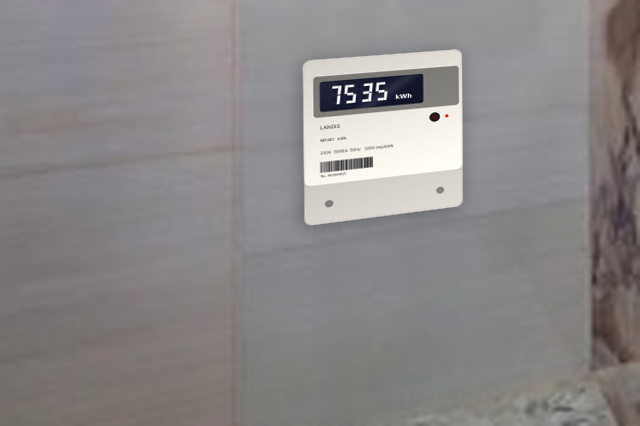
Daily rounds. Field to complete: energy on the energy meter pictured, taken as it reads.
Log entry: 7535 kWh
